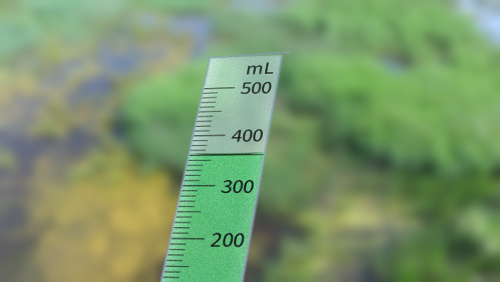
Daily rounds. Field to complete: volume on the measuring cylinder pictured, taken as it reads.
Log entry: 360 mL
